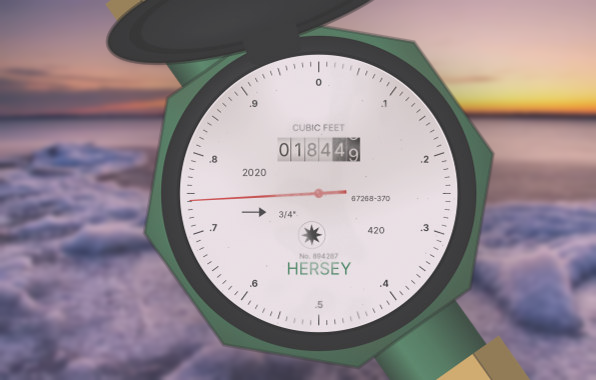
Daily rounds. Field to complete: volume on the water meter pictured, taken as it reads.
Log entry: 18448.74 ft³
